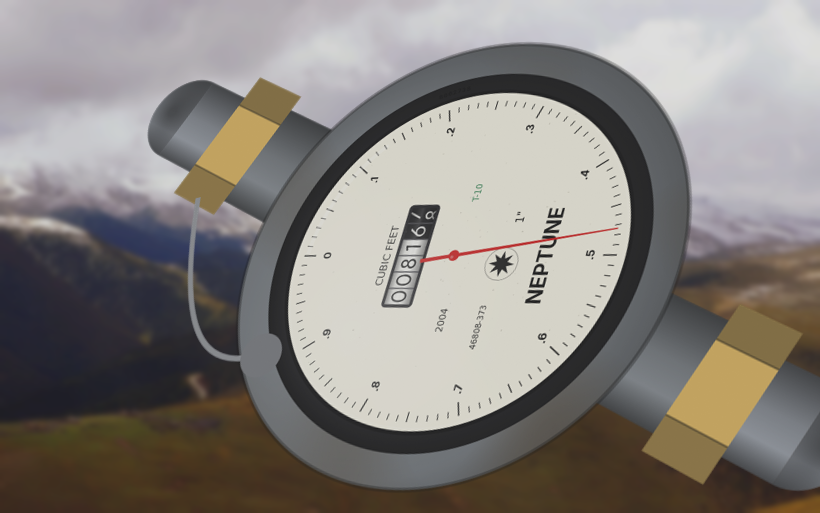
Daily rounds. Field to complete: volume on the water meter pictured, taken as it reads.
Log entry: 8167.47 ft³
